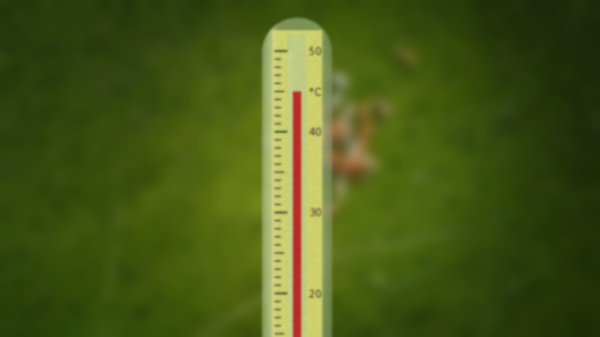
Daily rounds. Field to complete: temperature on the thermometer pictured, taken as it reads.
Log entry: 45 °C
